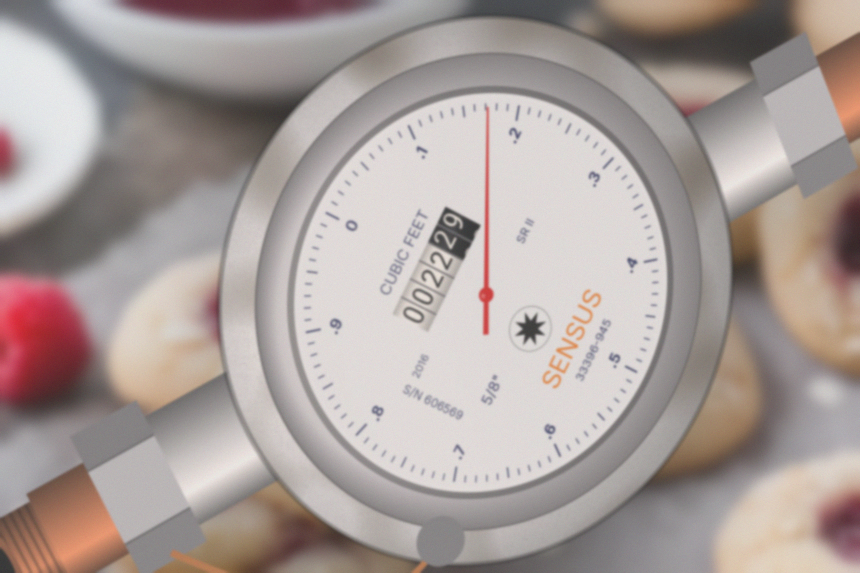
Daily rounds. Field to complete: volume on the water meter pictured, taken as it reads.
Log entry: 2229.17 ft³
